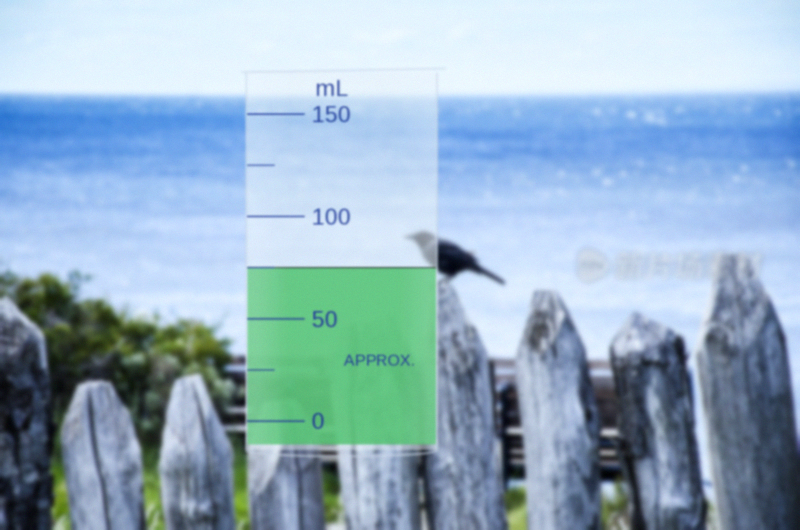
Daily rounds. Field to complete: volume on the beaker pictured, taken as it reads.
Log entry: 75 mL
